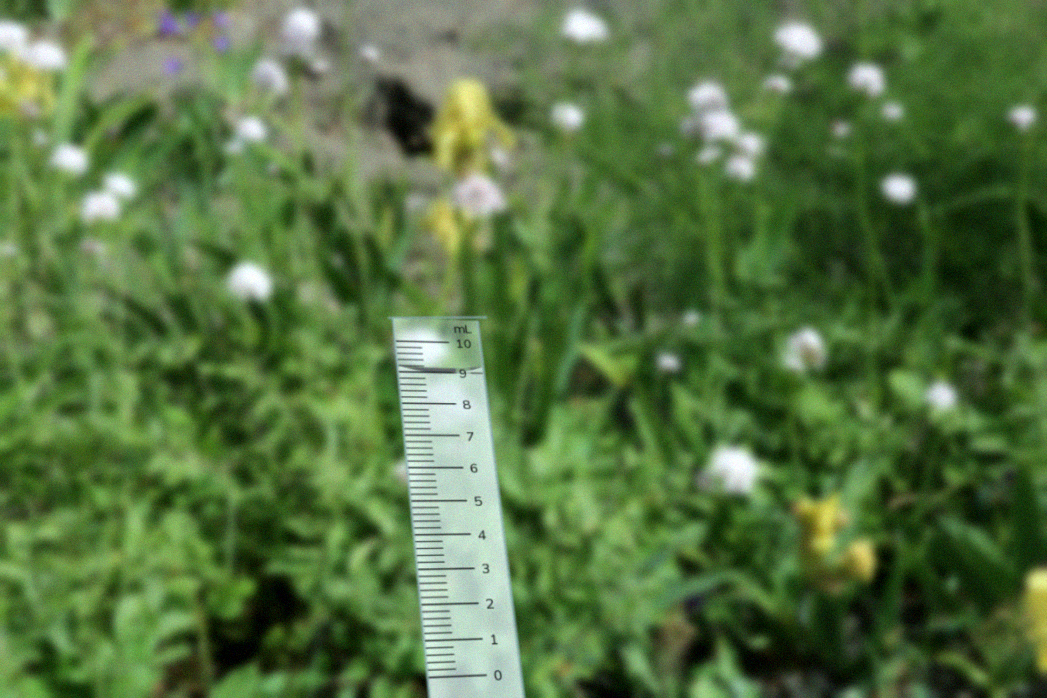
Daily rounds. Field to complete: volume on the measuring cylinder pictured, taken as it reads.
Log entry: 9 mL
